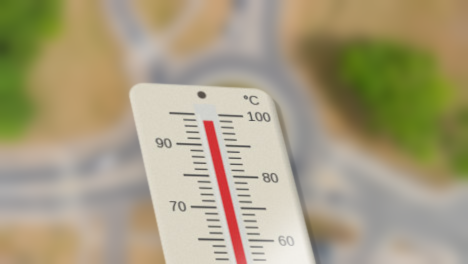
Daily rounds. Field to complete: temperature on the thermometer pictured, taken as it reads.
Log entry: 98 °C
